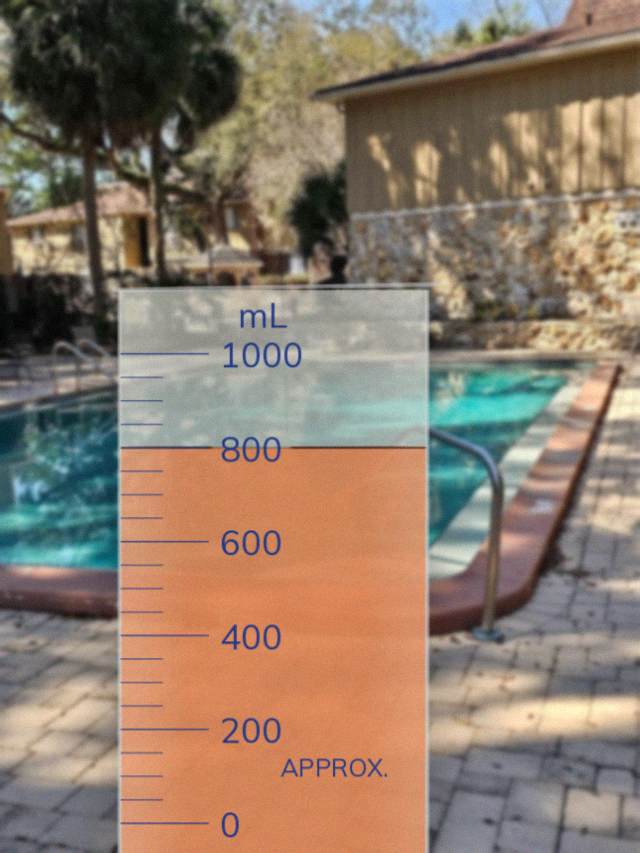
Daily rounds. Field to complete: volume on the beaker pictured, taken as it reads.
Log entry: 800 mL
